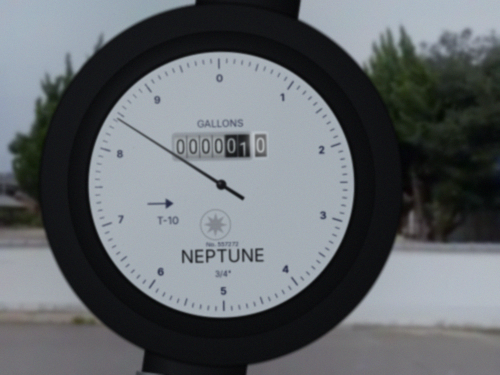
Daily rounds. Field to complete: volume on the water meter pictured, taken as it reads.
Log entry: 8.4 gal
